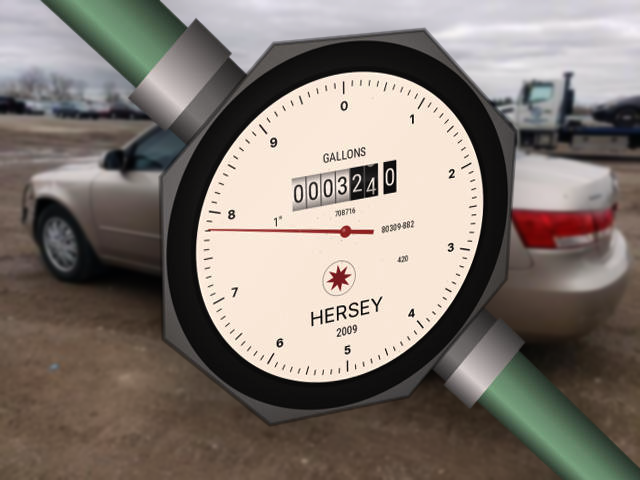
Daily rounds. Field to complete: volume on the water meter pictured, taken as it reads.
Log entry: 3237.8 gal
